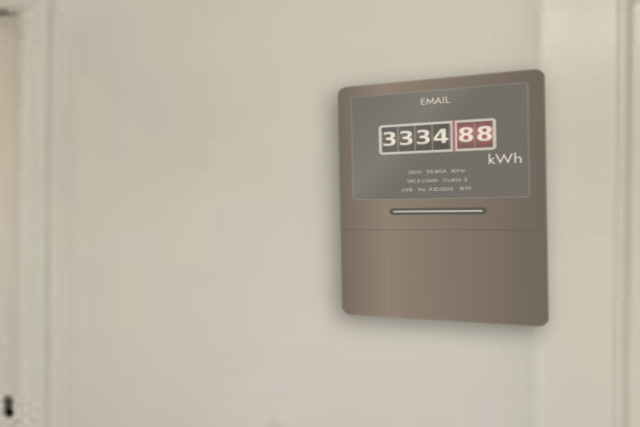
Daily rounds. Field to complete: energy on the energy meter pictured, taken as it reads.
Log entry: 3334.88 kWh
